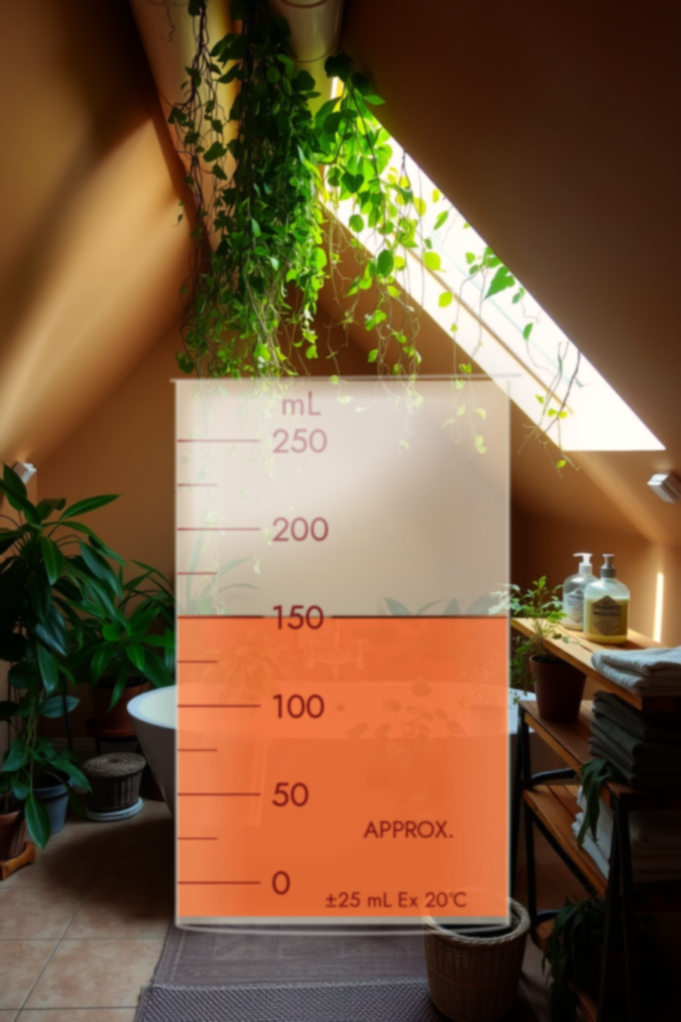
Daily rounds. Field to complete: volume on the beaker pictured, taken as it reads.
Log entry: 150 mL
